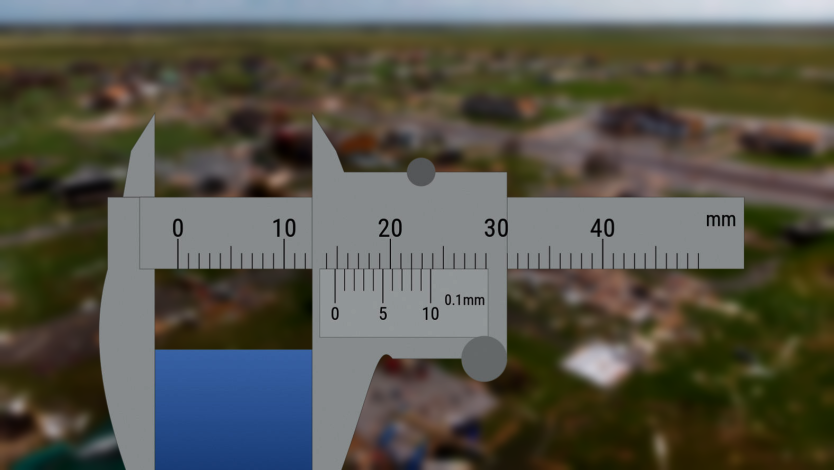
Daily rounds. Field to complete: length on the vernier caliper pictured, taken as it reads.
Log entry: 14.8 mm
